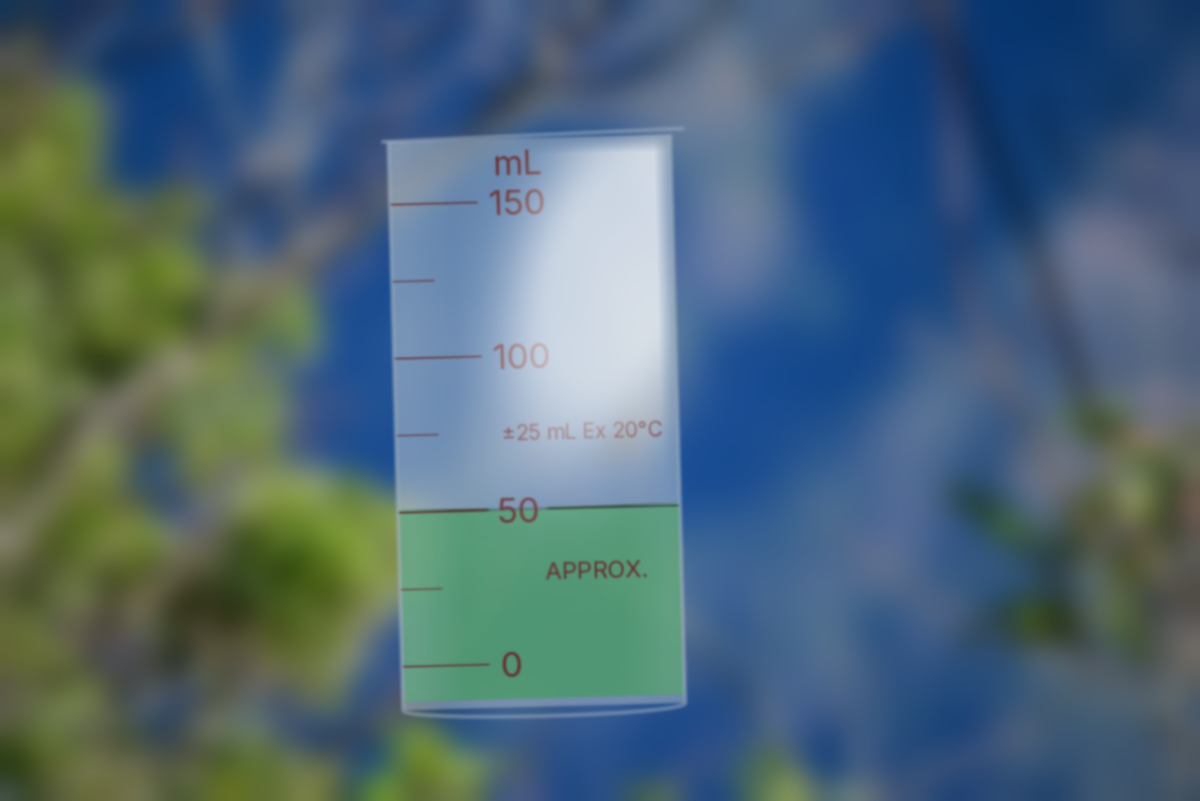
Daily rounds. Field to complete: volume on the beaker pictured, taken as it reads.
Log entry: 50 mL
